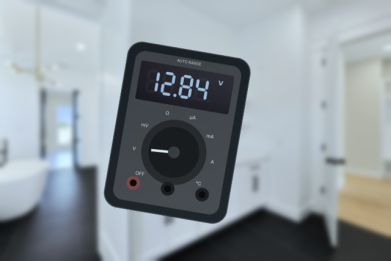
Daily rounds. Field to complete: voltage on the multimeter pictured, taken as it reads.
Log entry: 12.84 V
